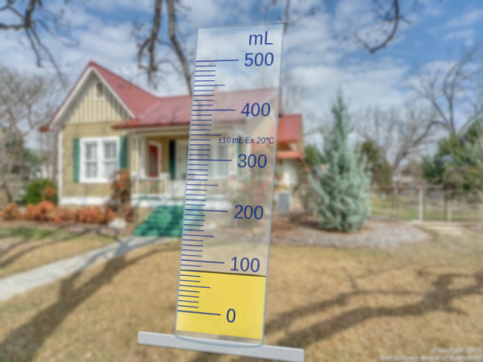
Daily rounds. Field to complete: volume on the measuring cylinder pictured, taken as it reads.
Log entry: 80 mL
